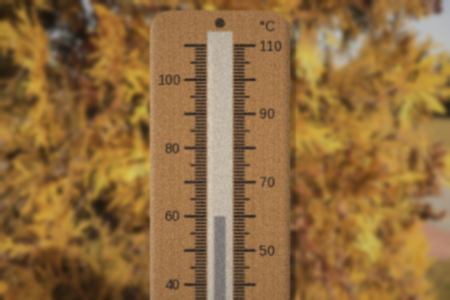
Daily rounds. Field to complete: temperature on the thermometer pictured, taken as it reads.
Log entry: 60 °C
